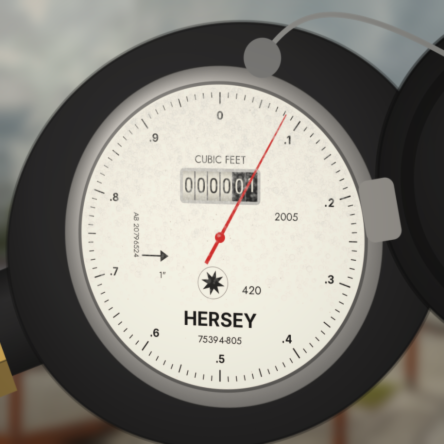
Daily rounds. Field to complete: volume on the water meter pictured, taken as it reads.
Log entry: 1.08 ft³
